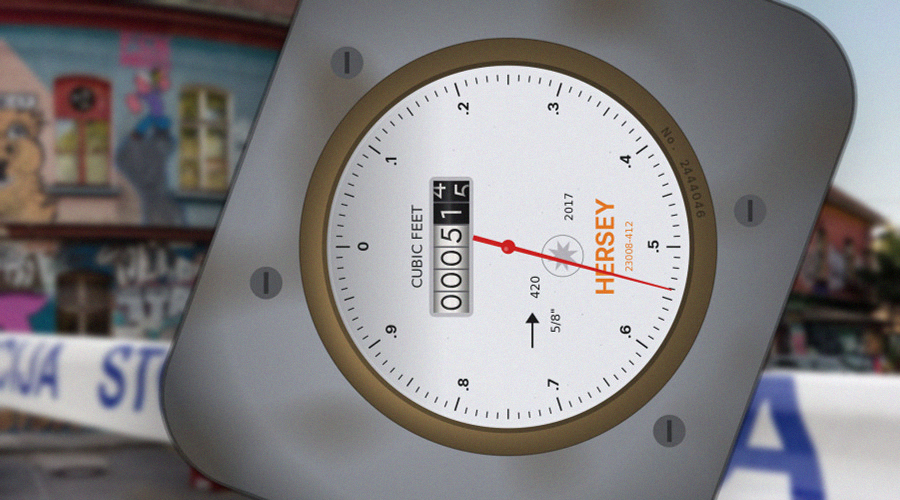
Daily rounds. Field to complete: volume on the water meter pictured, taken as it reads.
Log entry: 514.54 ft³
